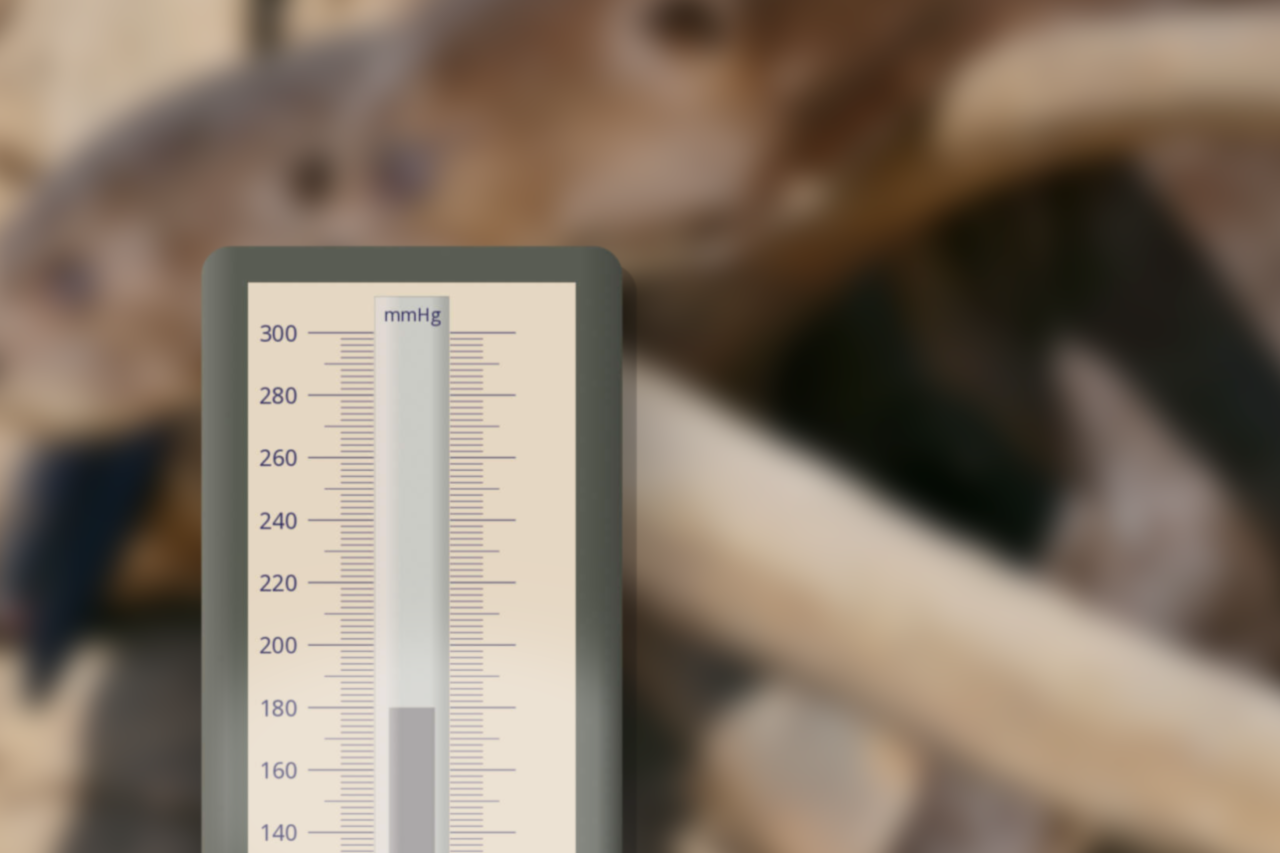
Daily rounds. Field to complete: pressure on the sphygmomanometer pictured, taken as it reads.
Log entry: 180 mmHg
